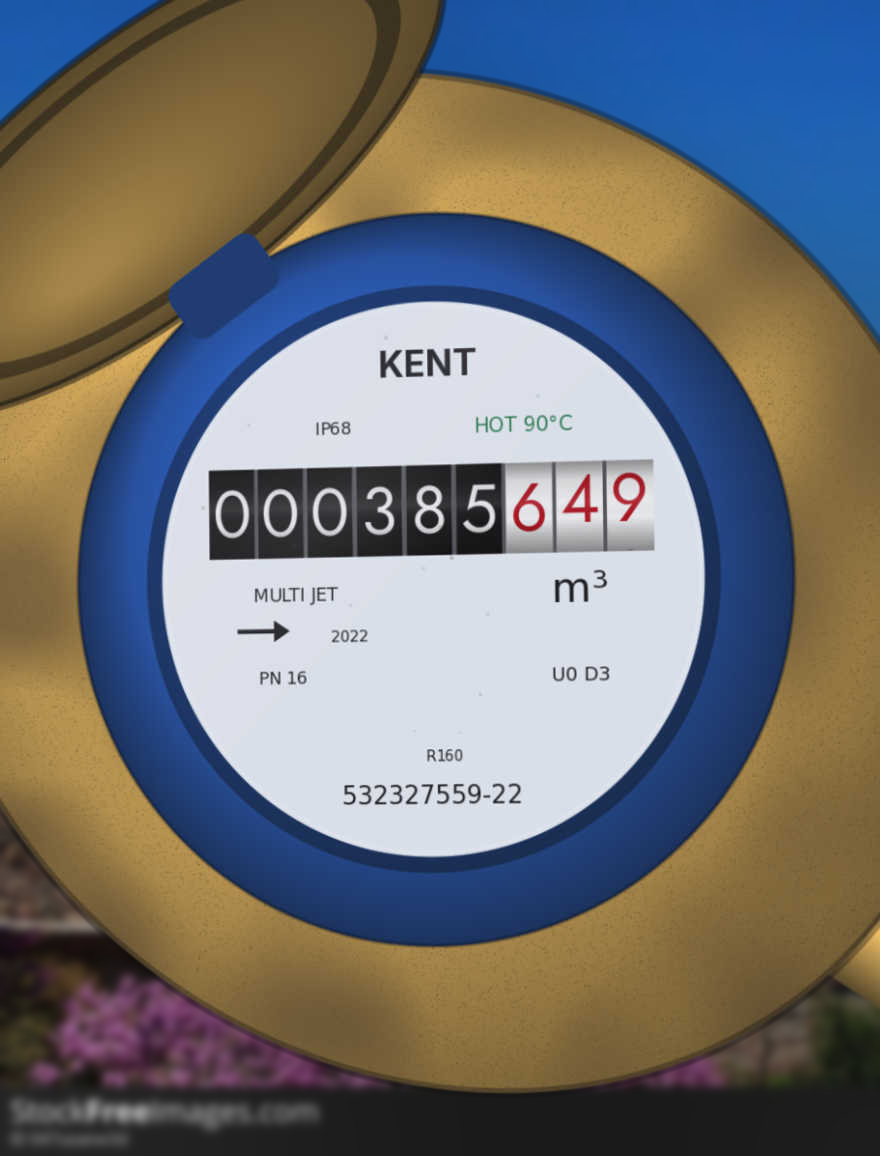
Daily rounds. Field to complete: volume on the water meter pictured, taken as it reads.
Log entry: 385.649 m³
